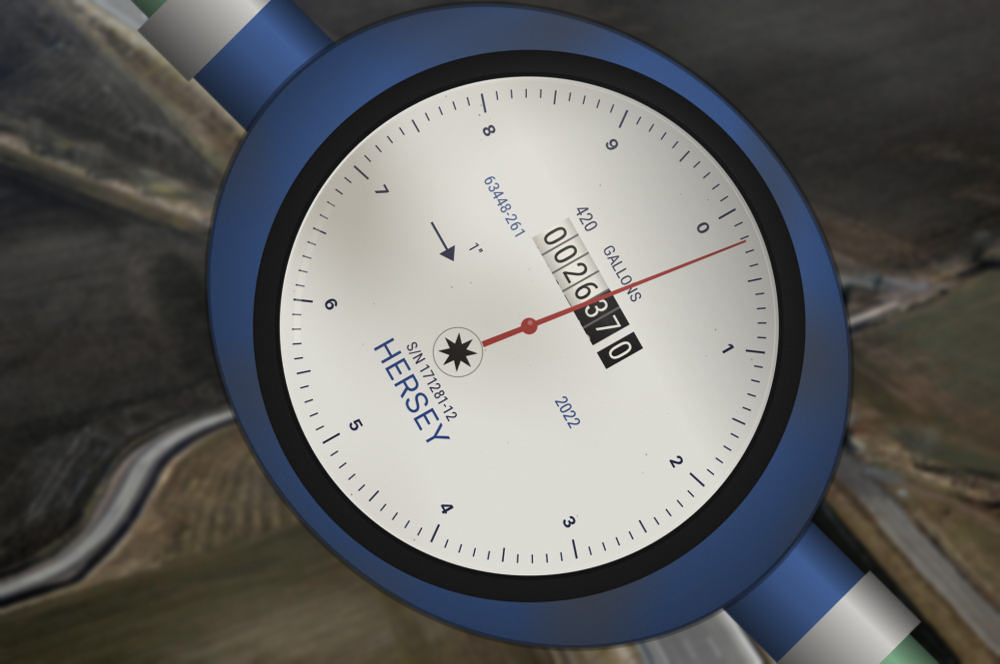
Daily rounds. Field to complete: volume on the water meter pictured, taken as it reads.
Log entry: 26370.2 gal
